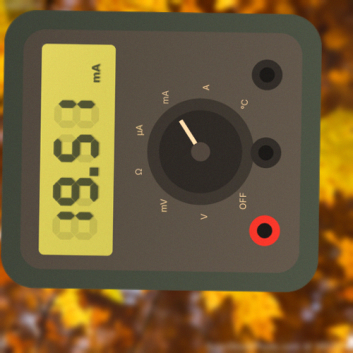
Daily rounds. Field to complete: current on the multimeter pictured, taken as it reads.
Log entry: 19.51 mA
